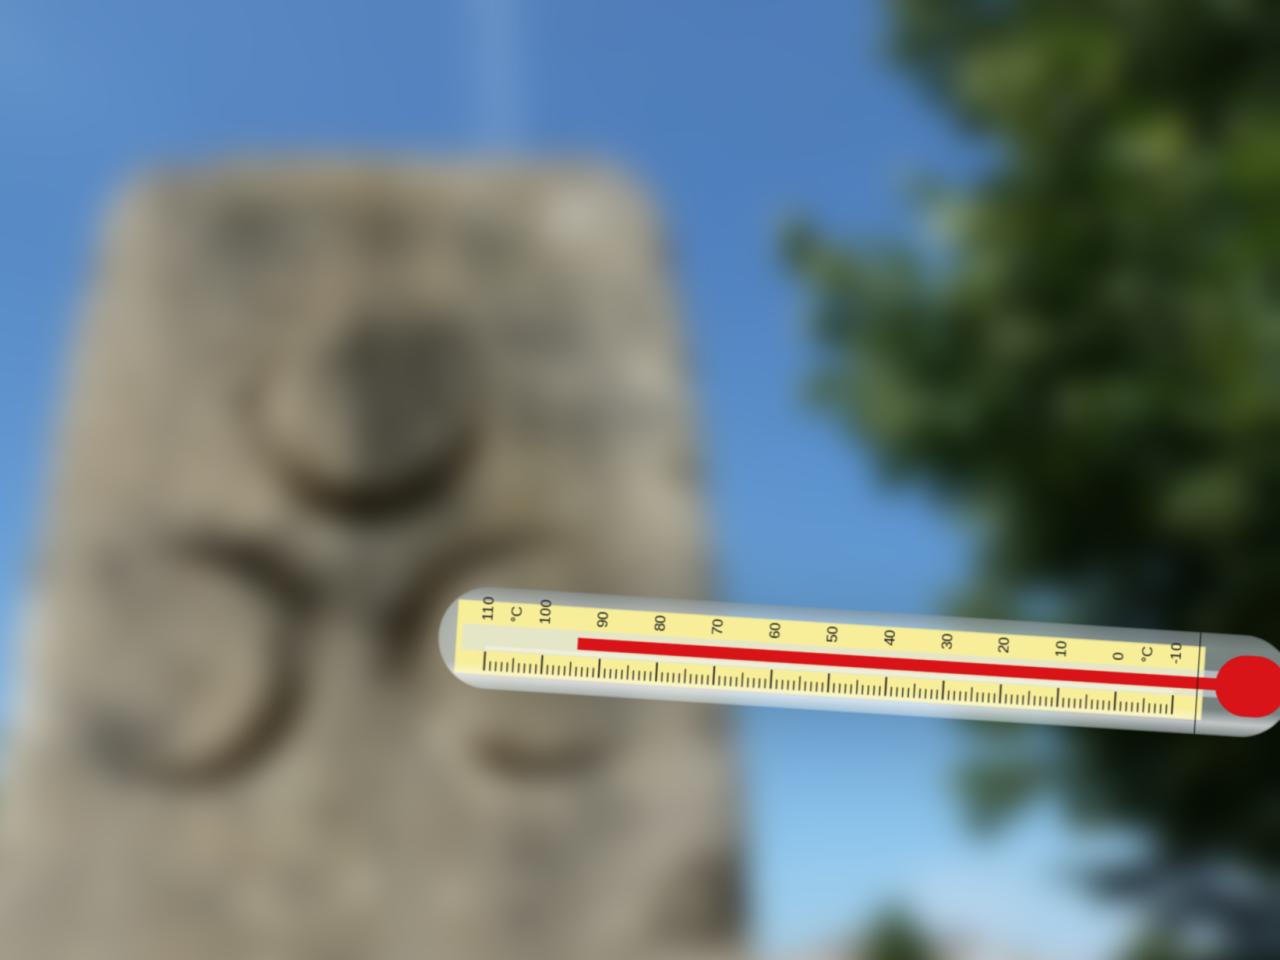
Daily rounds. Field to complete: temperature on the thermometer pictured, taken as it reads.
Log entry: 94 °C
